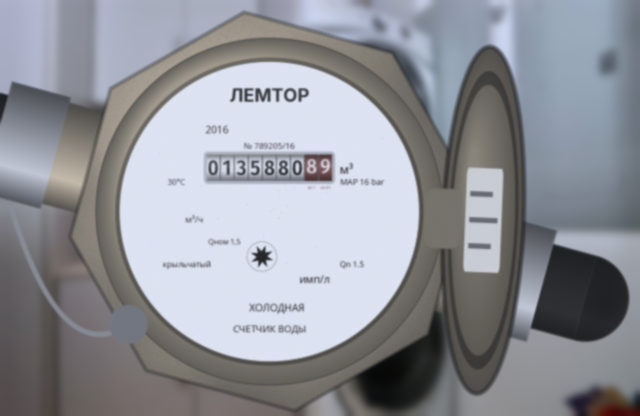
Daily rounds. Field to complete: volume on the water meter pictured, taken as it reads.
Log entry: 135880.89 m³
